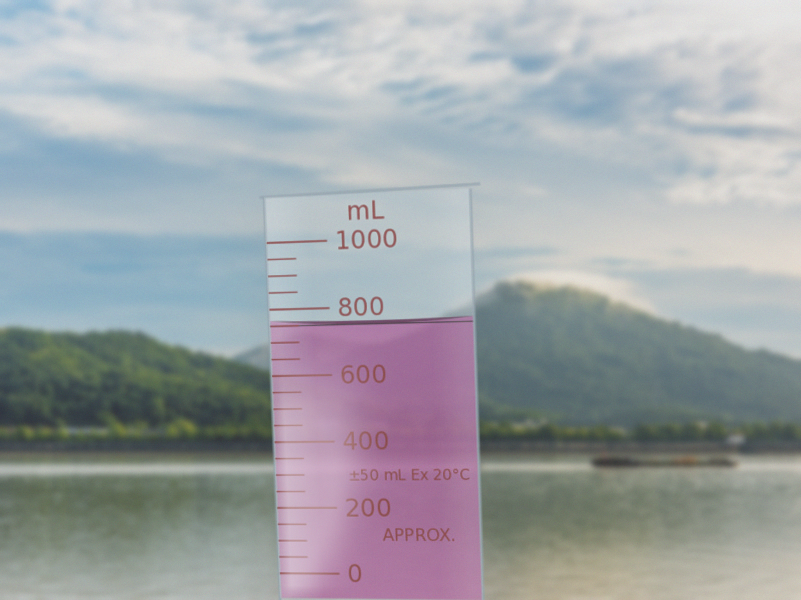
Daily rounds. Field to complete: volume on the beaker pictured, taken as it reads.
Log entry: 750 mL
